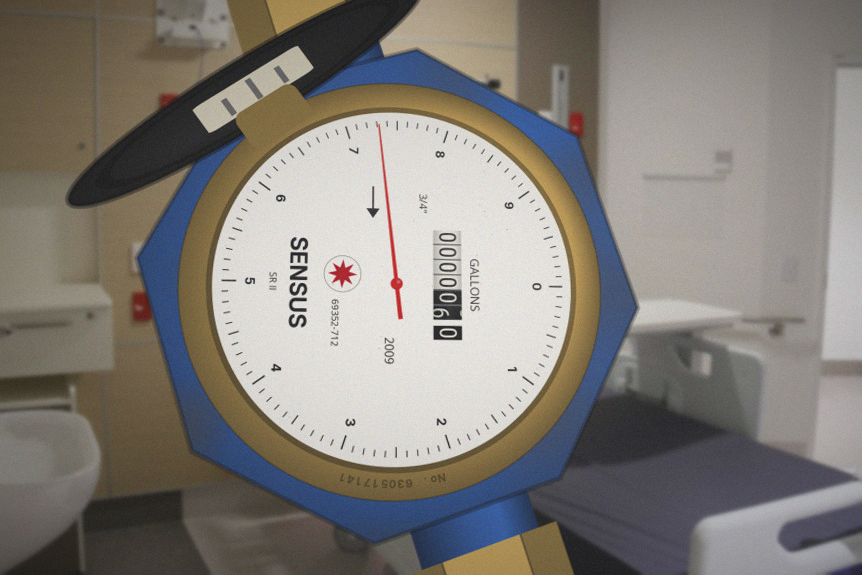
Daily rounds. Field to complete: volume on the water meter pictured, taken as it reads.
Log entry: 57.3 gal
